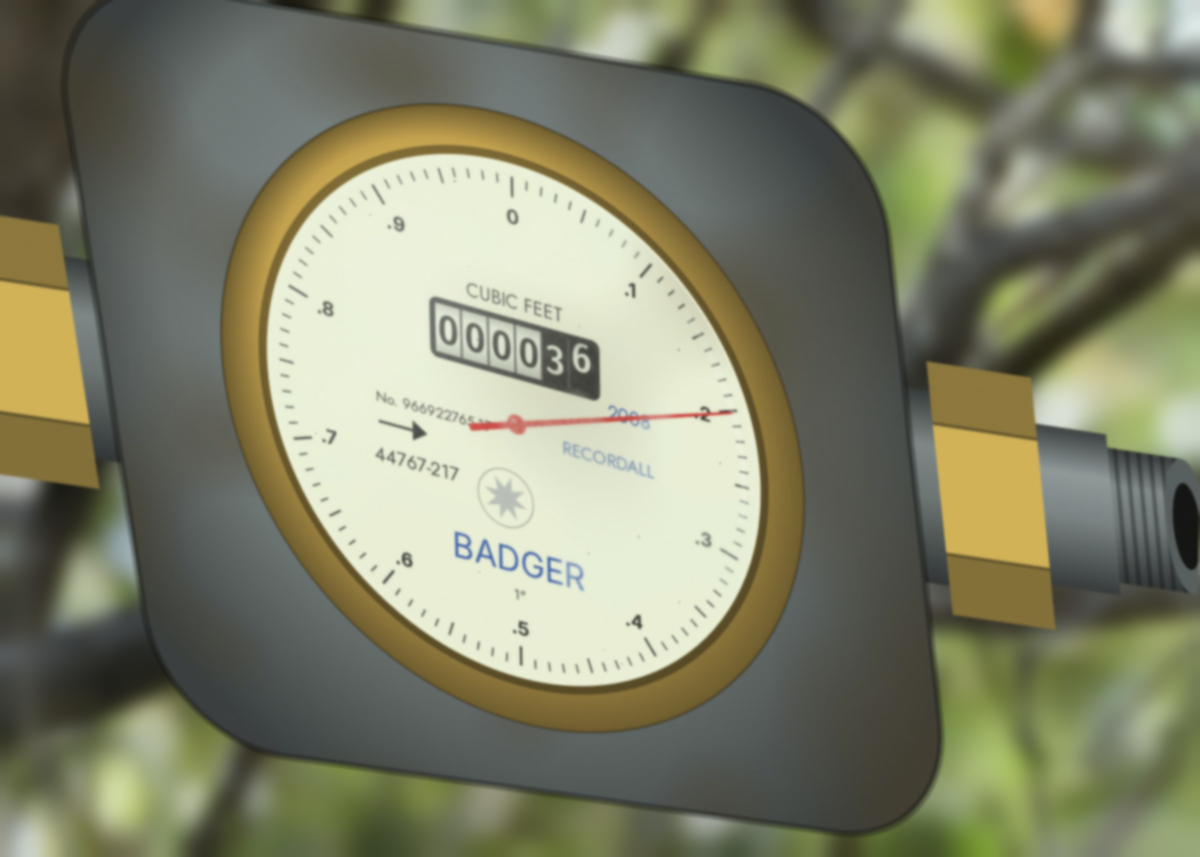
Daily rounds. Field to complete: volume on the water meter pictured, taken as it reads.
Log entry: 36.20 ft³
